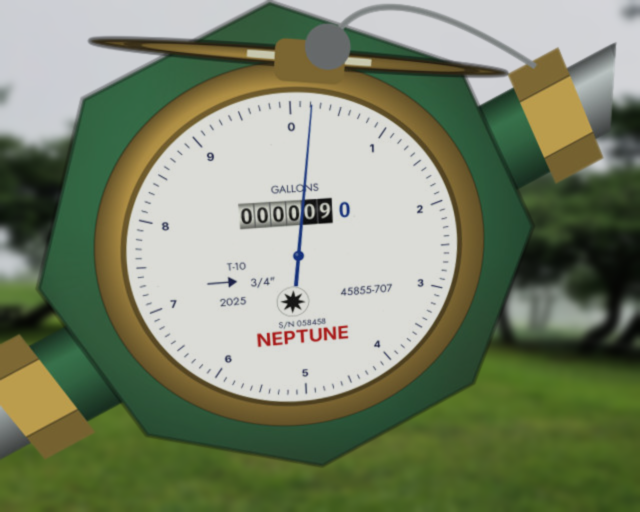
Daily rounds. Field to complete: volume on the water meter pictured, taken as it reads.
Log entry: 90.2 gal
